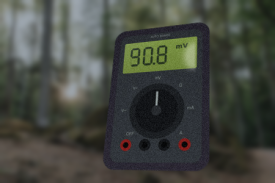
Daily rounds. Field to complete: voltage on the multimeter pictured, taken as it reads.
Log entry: 90.8 mV
